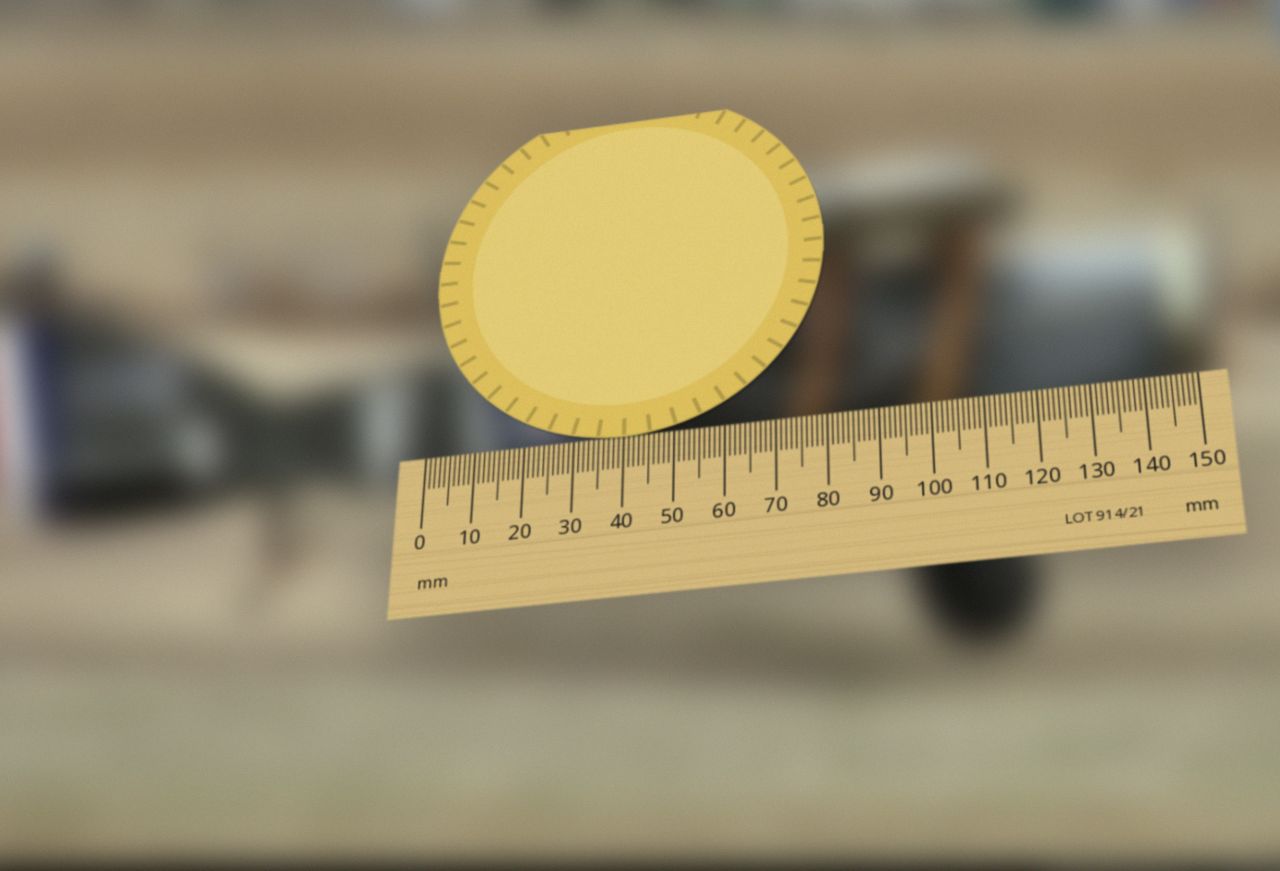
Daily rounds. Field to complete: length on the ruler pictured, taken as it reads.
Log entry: 80 mm
